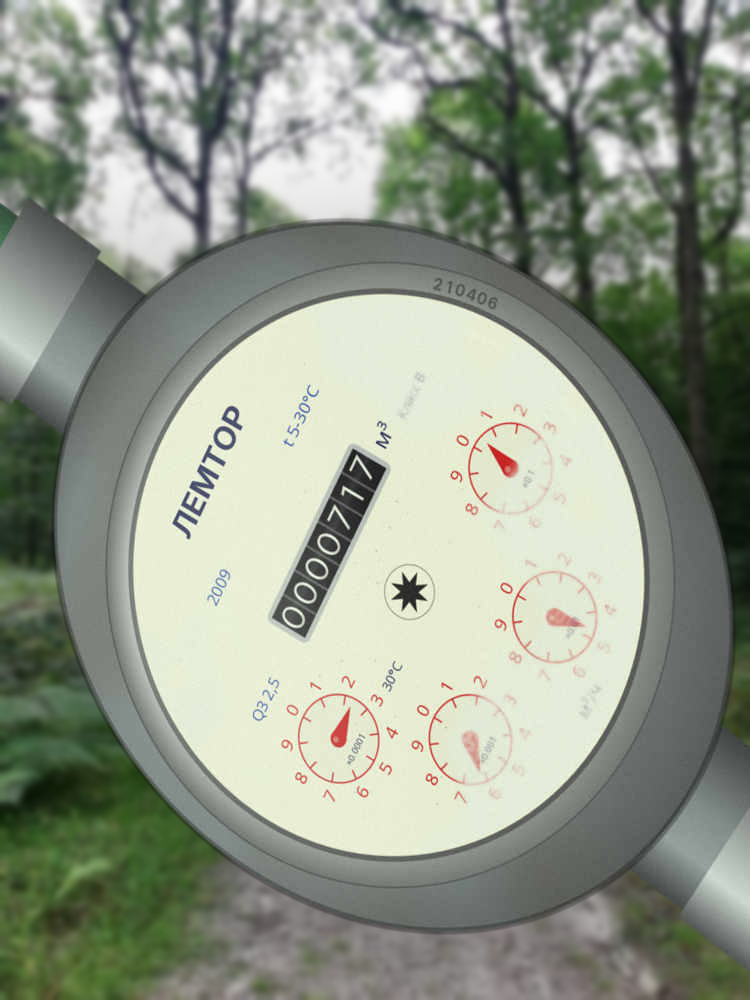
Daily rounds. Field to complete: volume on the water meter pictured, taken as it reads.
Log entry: 717.0462 m³
